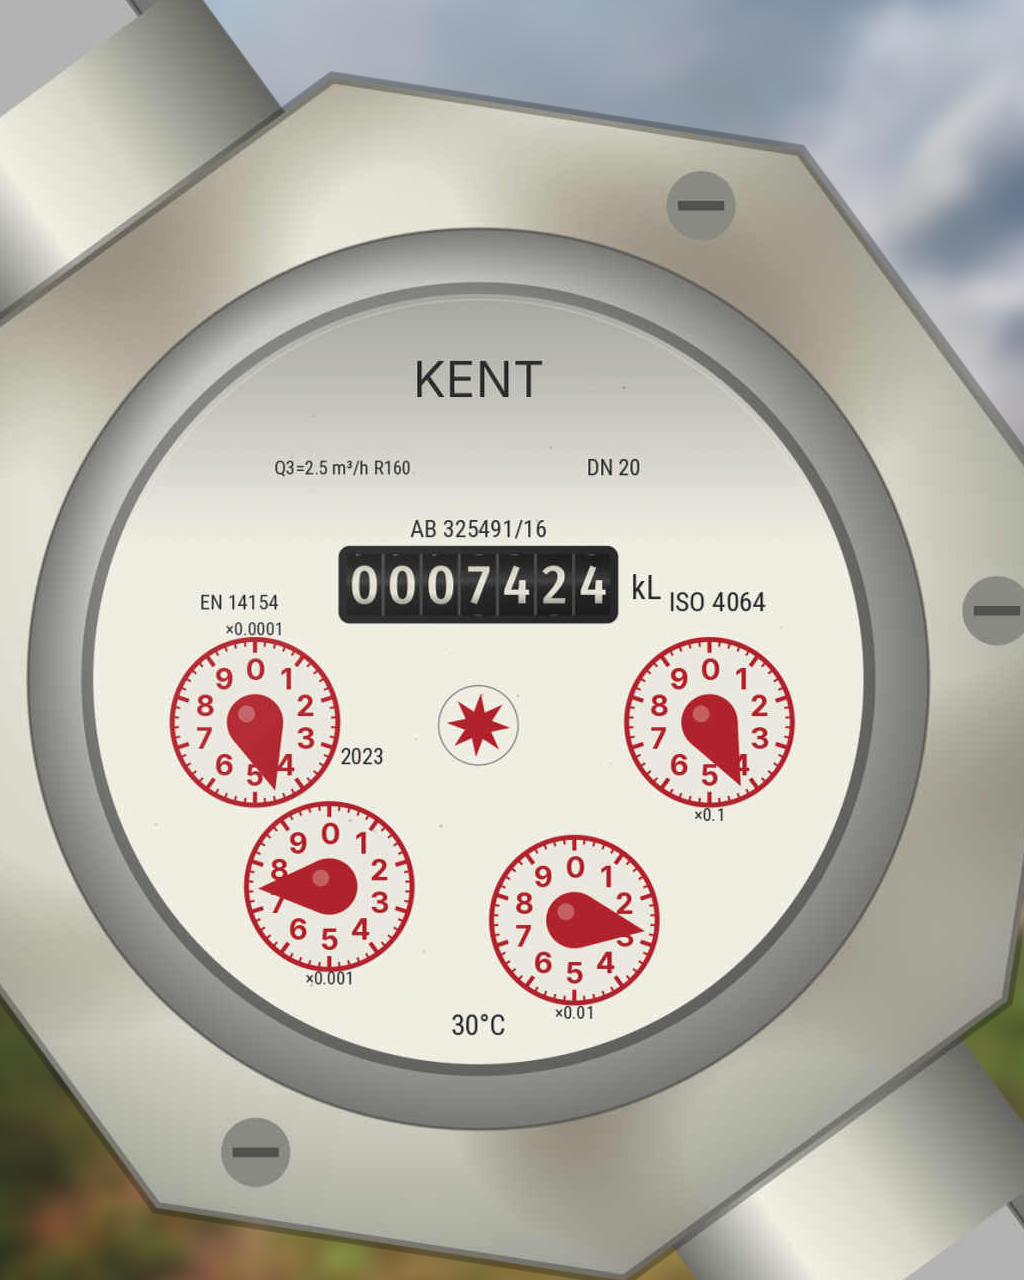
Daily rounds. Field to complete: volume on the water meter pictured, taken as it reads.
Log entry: 7424.4274 kL
